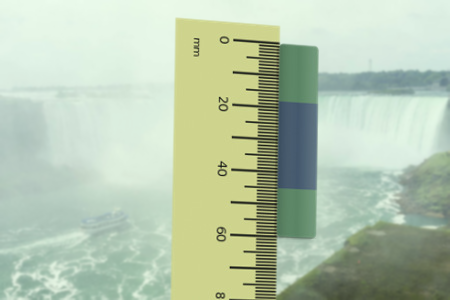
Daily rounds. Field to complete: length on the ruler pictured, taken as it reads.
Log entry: 60 mm
